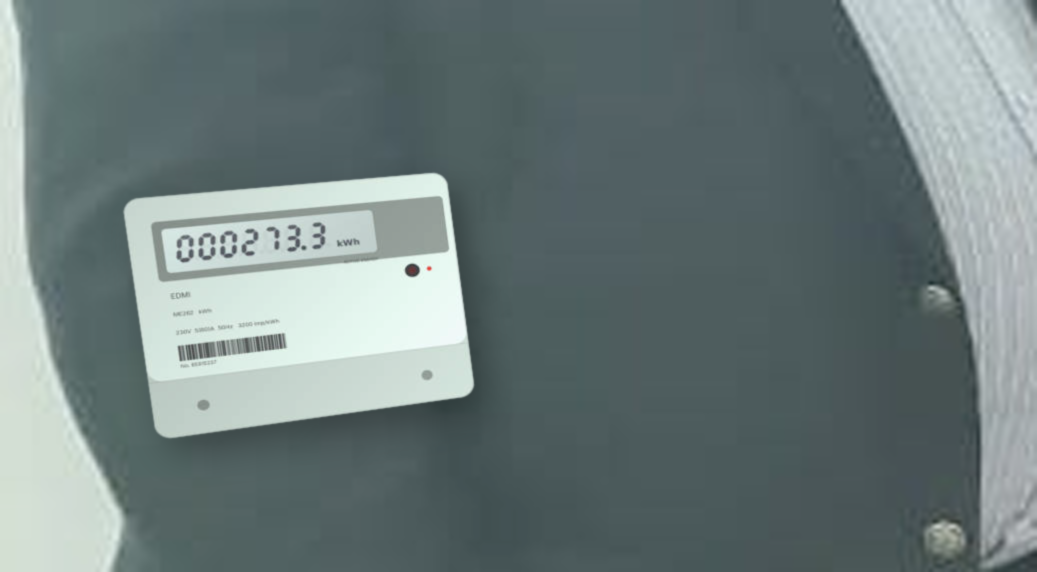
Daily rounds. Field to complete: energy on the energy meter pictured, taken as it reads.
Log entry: 273.3 kWh
